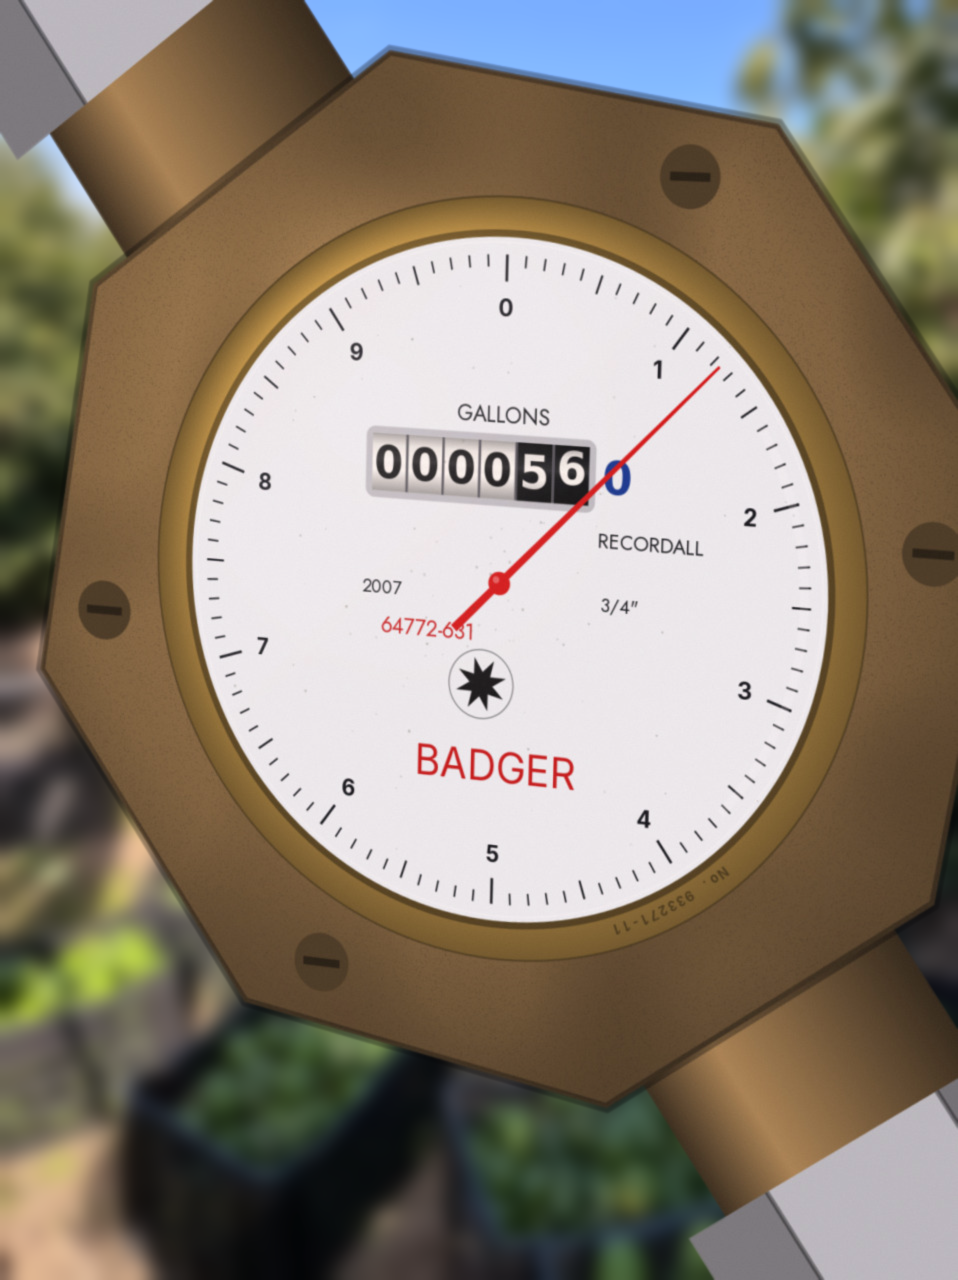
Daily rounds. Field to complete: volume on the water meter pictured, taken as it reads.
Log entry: 561.2 gal
